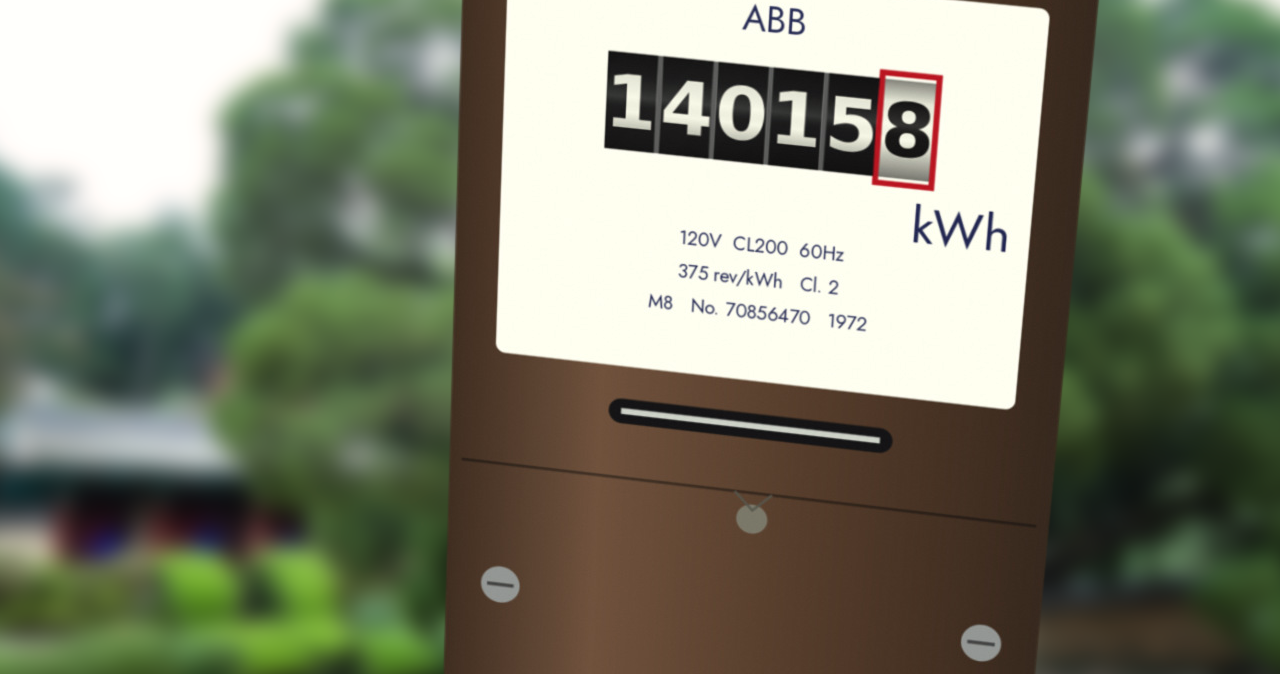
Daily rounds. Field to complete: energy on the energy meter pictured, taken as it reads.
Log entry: 14015.8 kWh
